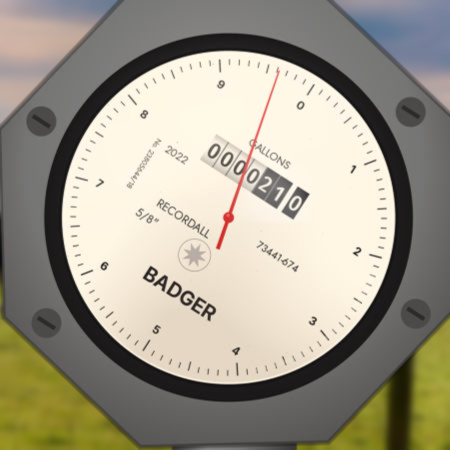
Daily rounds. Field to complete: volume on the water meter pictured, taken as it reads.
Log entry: 209.6 gal
